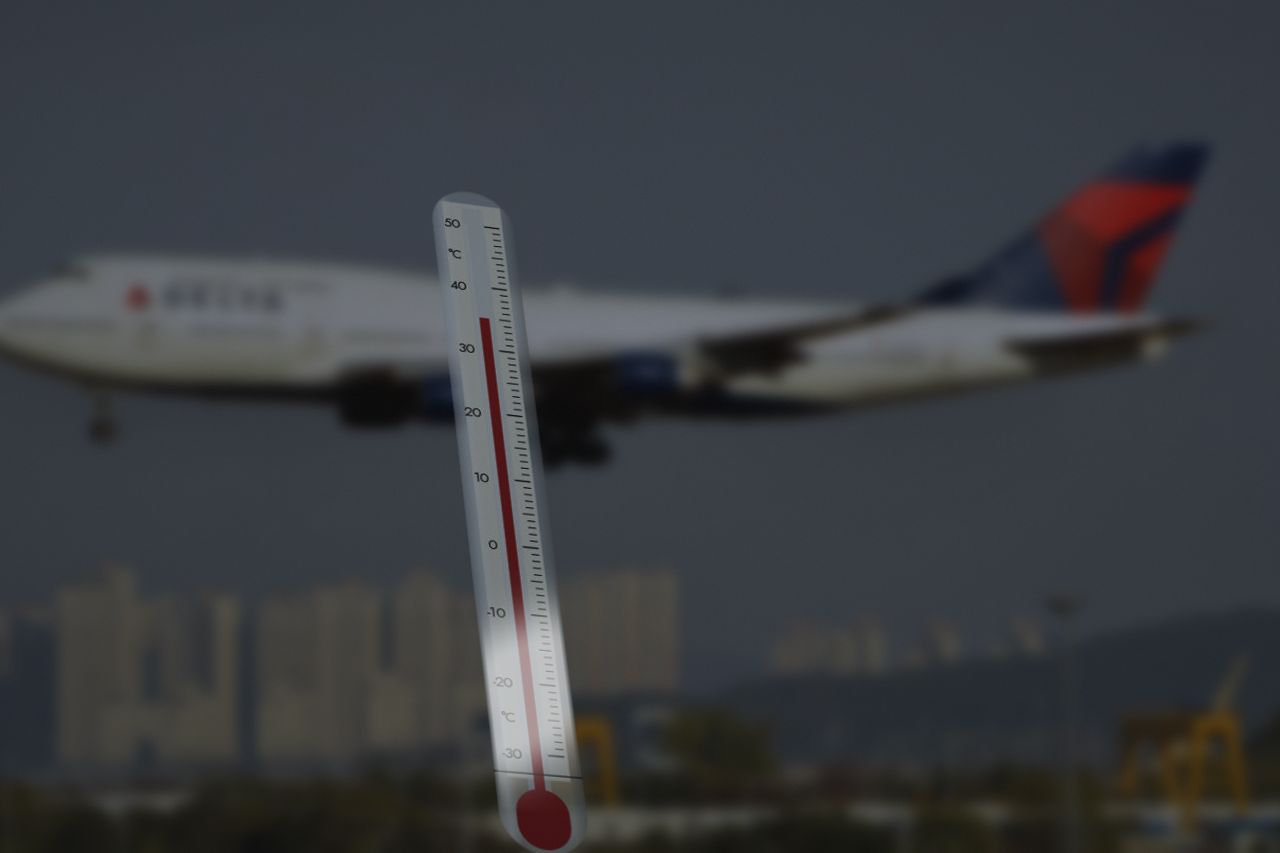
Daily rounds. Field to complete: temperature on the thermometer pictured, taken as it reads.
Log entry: 35 °C
